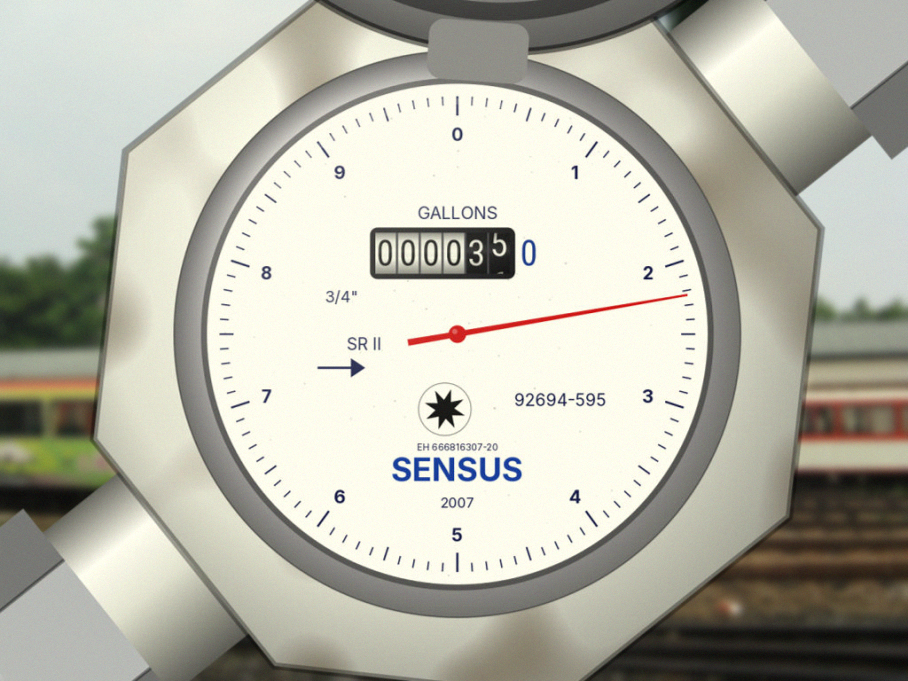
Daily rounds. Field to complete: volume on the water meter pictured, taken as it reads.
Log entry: 352.2 gal
